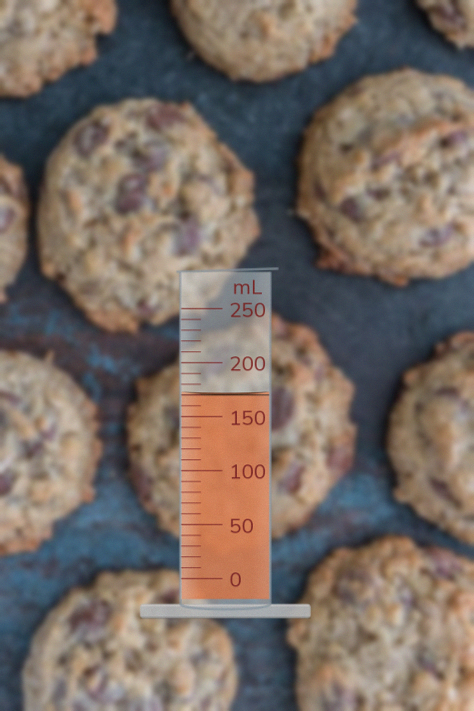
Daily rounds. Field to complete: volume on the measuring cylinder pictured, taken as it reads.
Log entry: 170 mL
